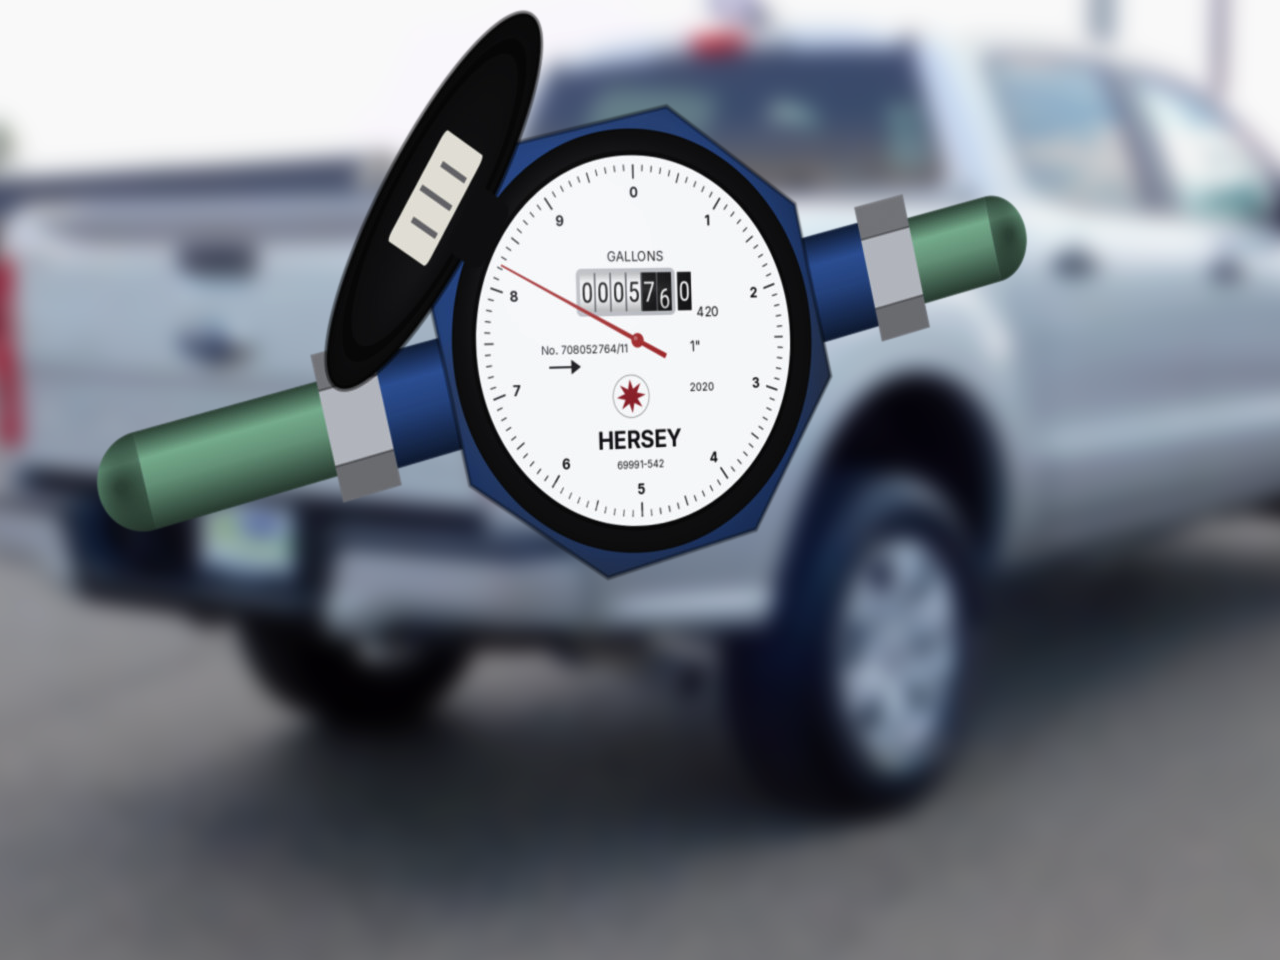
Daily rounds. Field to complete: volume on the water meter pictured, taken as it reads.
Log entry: 5758.2 gal
